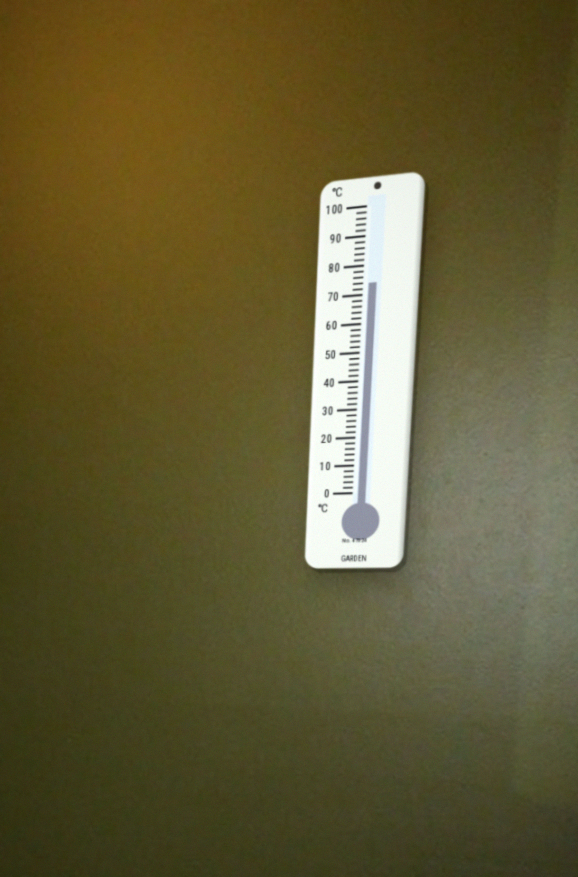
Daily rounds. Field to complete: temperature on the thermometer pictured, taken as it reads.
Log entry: 74 °C
